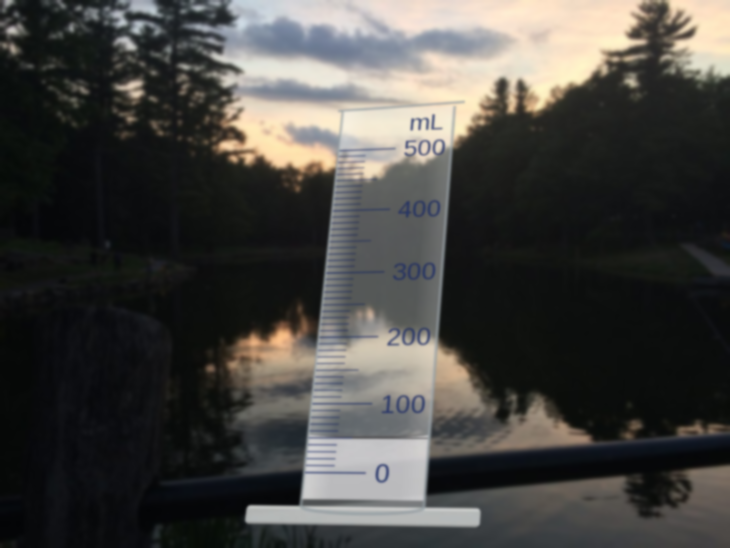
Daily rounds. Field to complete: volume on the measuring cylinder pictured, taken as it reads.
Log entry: 50 mL
